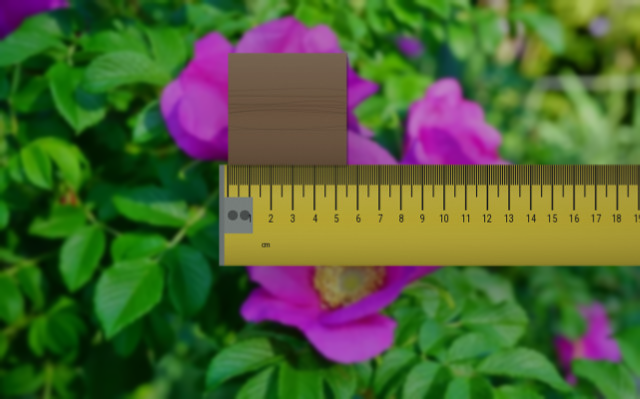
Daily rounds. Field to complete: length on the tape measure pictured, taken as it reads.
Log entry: 5.5 cm
